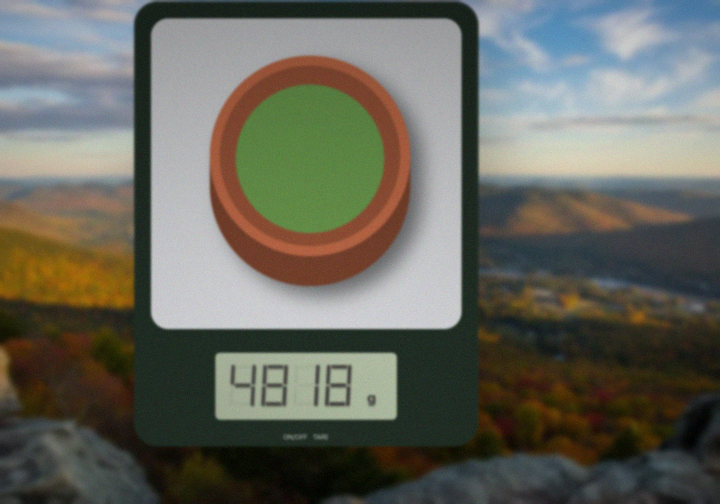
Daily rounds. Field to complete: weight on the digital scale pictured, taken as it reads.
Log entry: 4818 g
